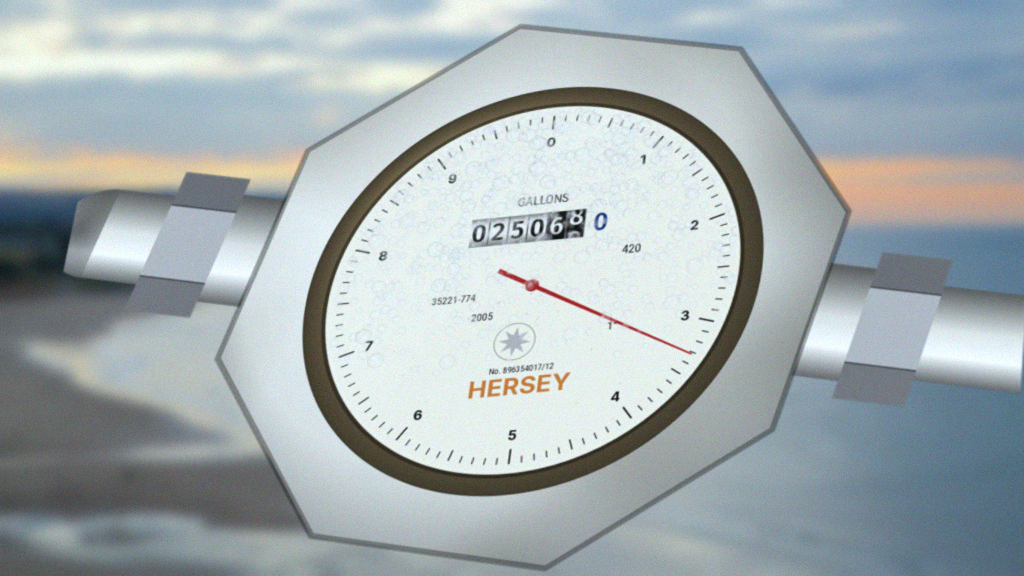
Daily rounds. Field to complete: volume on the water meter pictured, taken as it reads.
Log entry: 250683.3 gal
